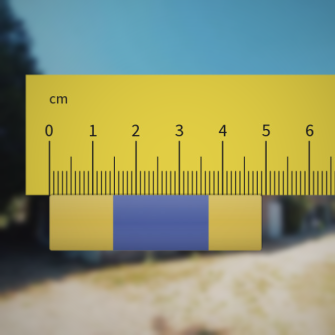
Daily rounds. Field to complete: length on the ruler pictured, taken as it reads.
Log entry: 4.9 cm
